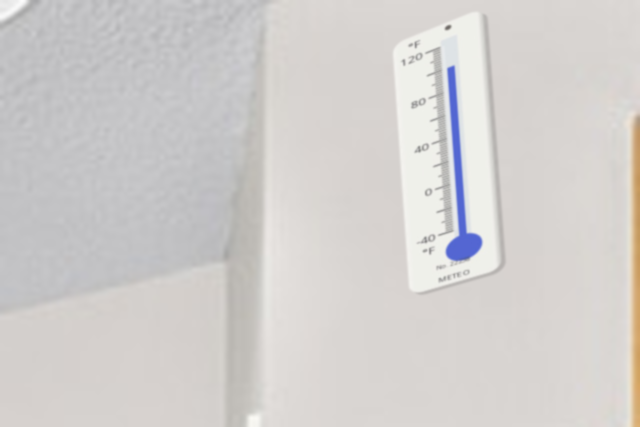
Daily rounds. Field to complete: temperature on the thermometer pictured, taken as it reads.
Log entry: 100 °F
